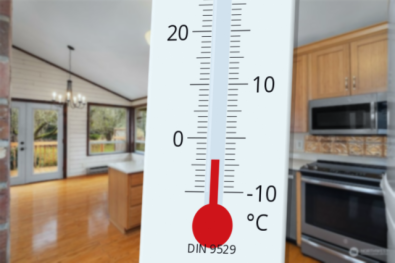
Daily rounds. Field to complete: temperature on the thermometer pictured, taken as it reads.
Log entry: -4 °C
